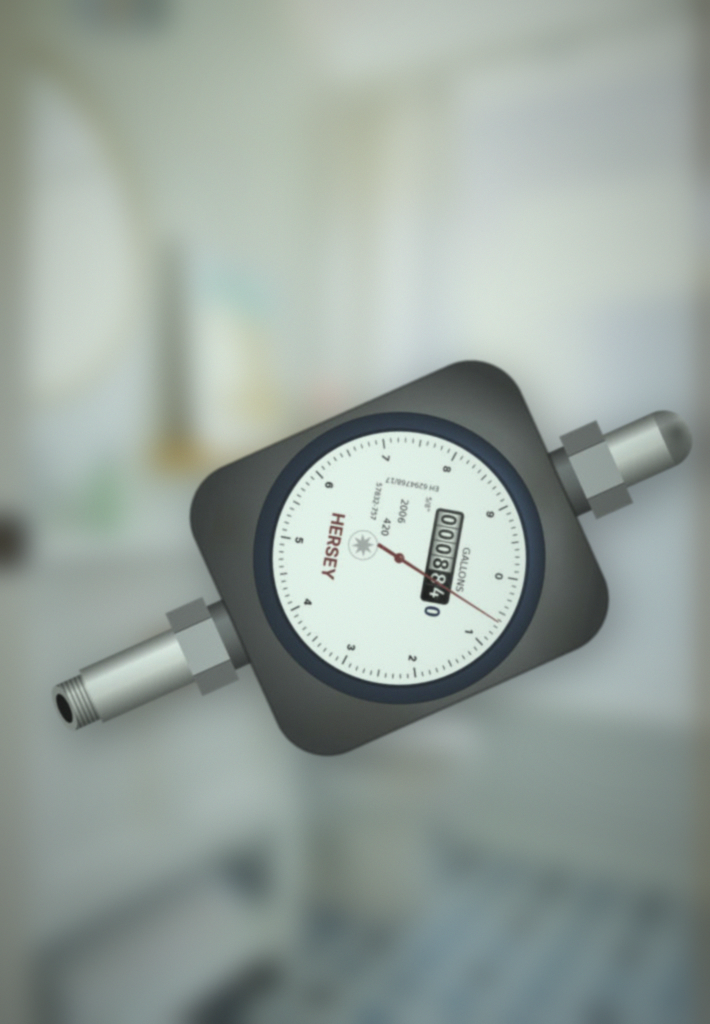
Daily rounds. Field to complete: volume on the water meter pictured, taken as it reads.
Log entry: 8840.6 gal
